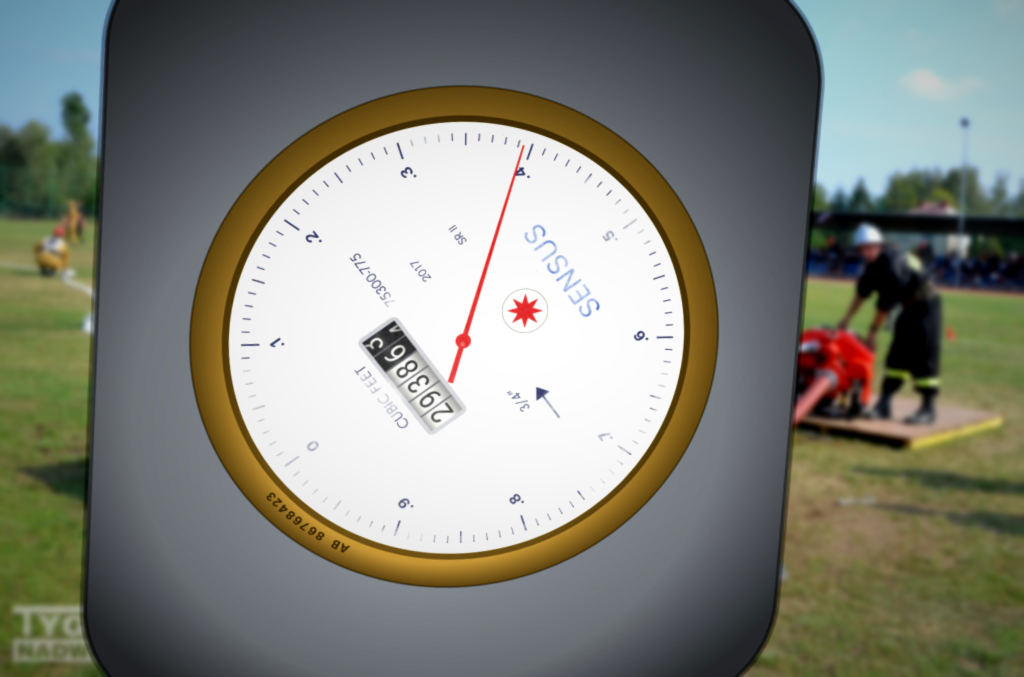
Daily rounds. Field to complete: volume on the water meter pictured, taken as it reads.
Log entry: 293863.39 ft³
